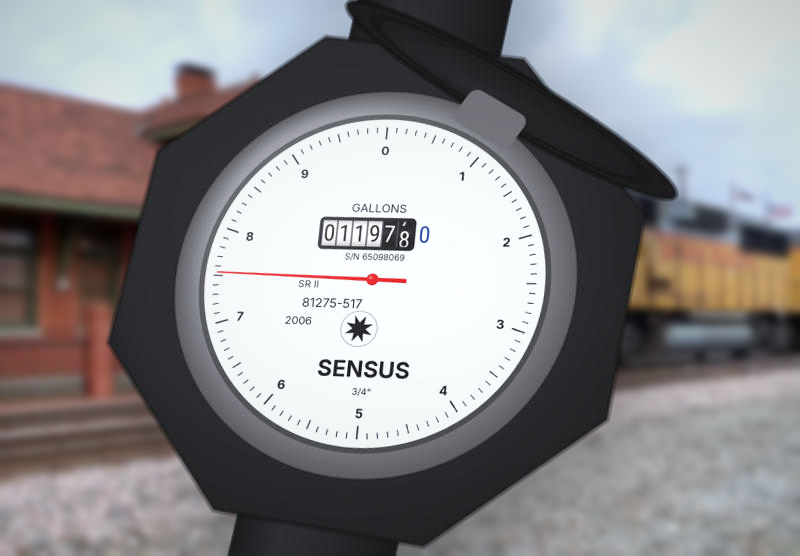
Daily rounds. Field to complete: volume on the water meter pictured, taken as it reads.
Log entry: 119777.5 gal
